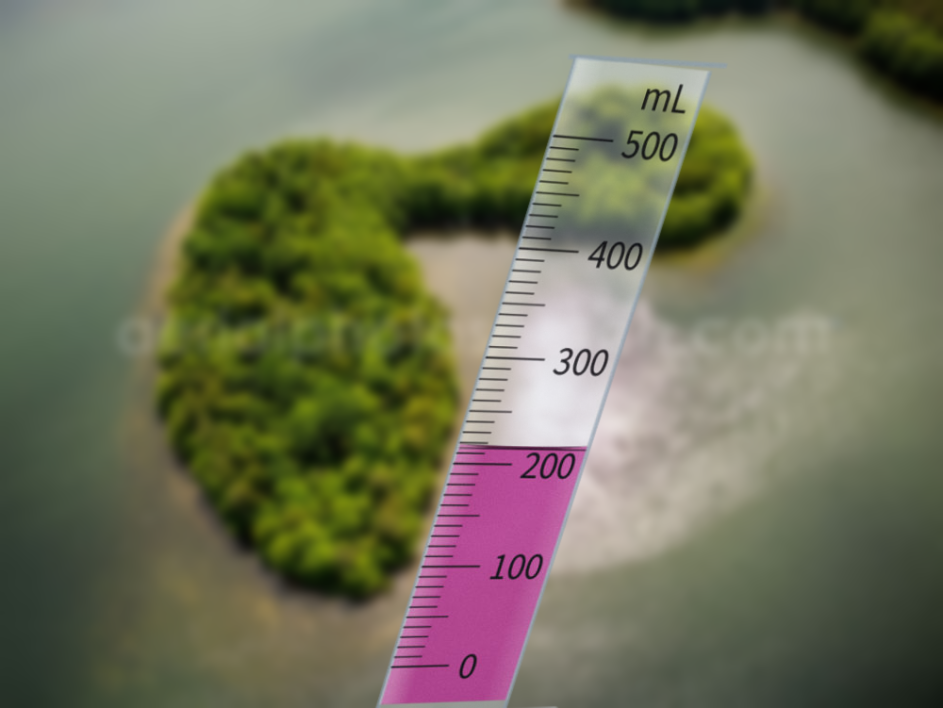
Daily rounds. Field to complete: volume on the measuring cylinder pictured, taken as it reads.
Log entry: 215 mL
